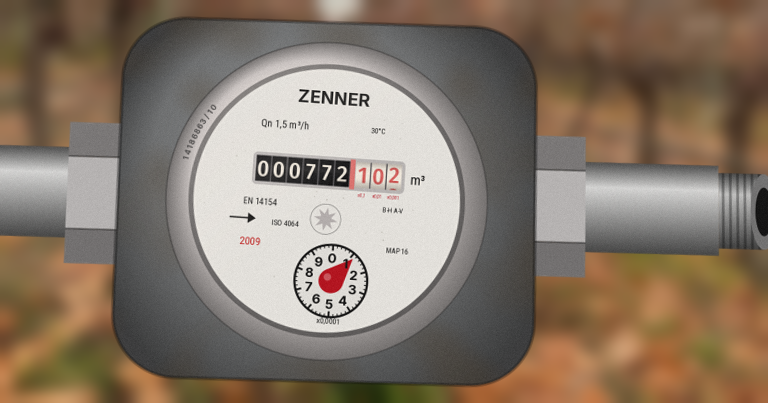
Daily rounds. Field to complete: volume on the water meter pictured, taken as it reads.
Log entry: 772.1021 m³
